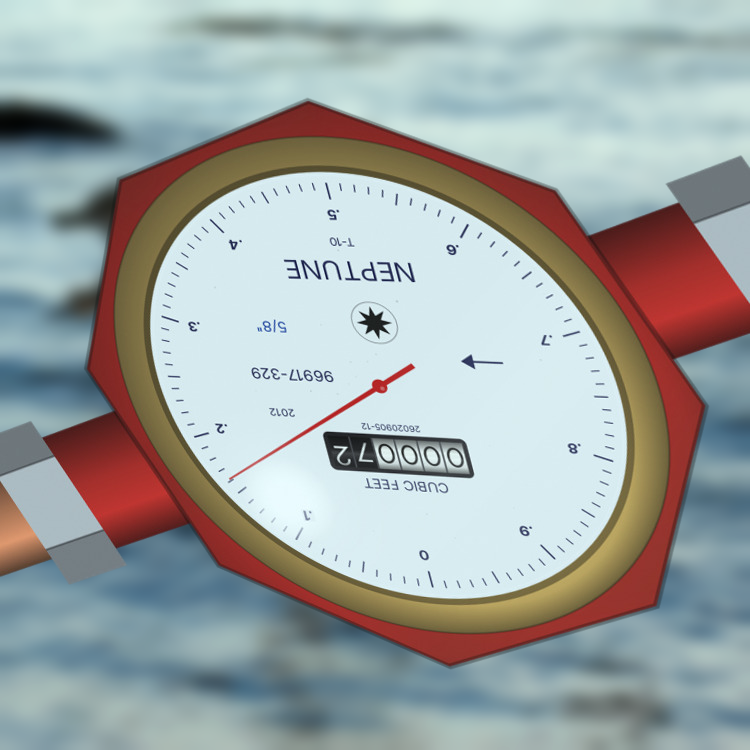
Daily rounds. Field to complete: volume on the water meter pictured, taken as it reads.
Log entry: 72.16 ft³
